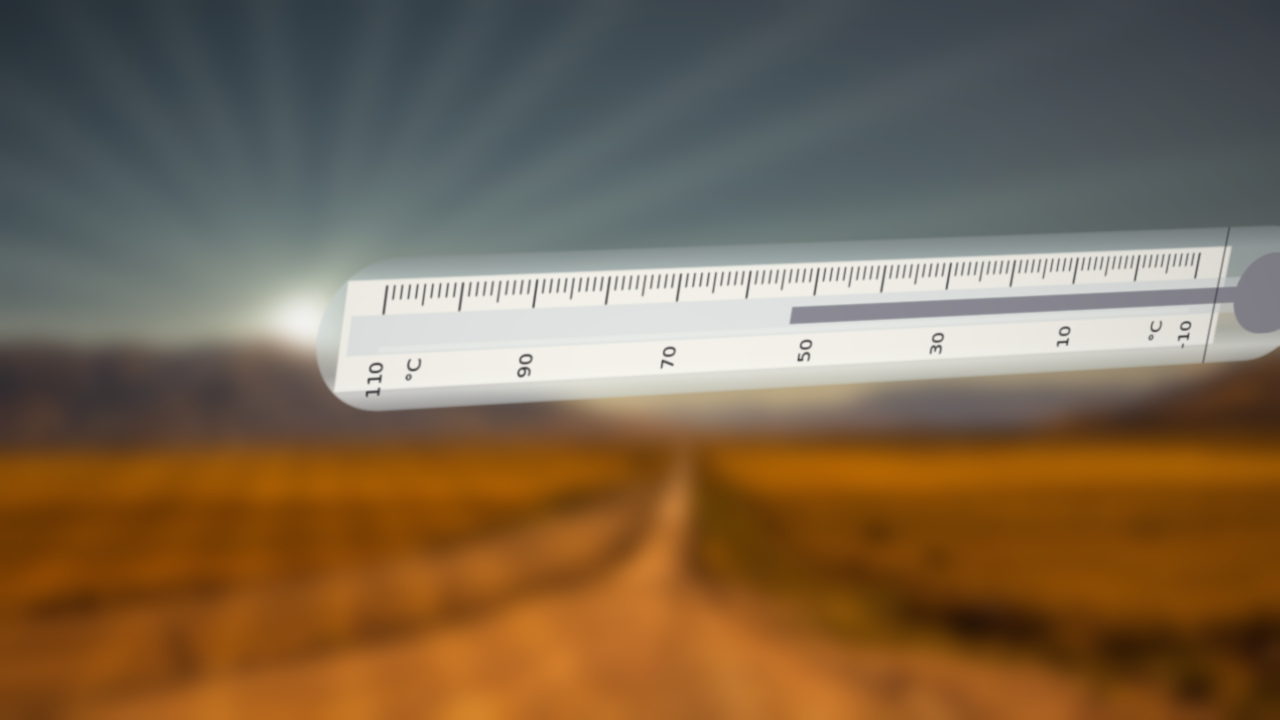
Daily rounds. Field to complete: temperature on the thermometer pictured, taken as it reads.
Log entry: 53 °C
